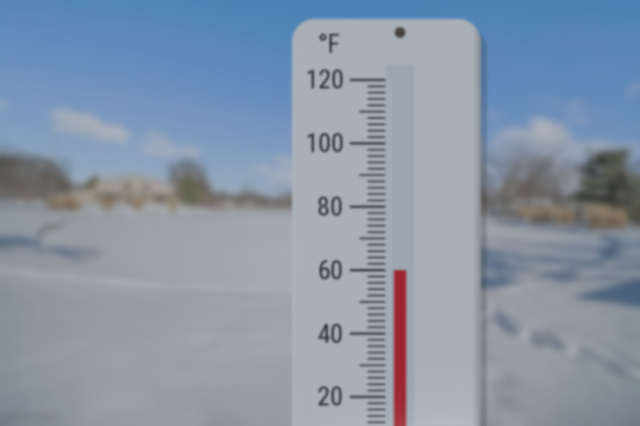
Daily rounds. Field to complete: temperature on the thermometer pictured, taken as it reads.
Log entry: 60 °F
